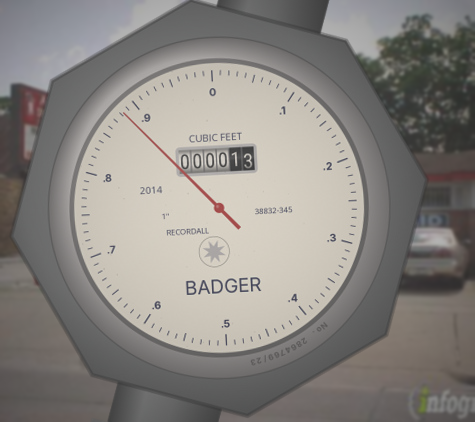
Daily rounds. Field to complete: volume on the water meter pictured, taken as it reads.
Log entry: 12.88 ft³
